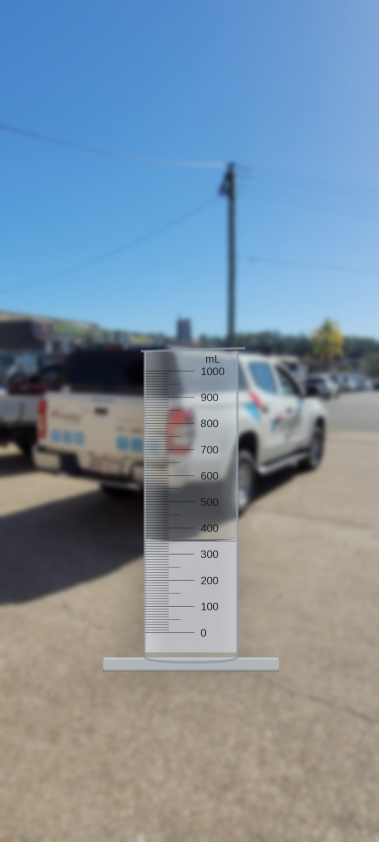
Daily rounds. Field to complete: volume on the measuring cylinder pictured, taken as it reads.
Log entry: 350 mL
